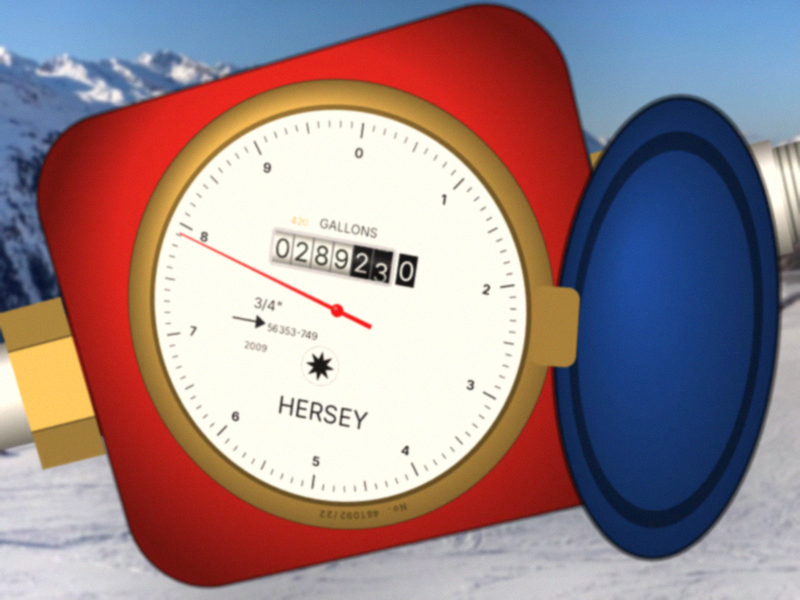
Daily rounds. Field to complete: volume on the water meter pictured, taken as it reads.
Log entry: 289227.9 gal
